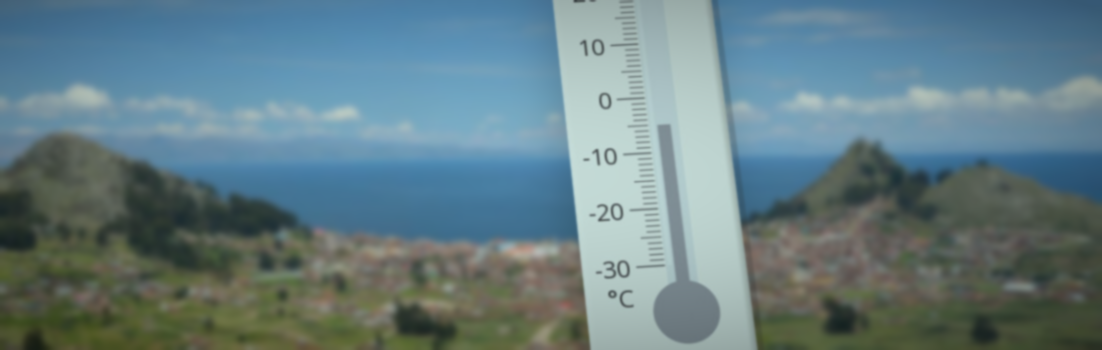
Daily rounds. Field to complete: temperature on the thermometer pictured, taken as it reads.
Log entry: -5 °C
